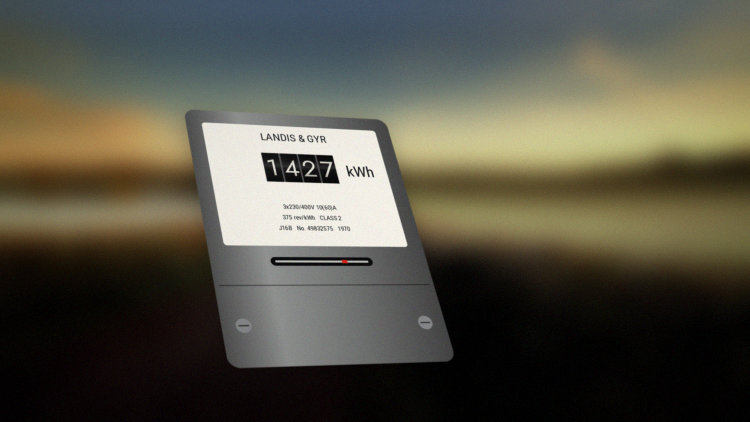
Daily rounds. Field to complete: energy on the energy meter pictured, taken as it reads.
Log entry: 1427 kWh
